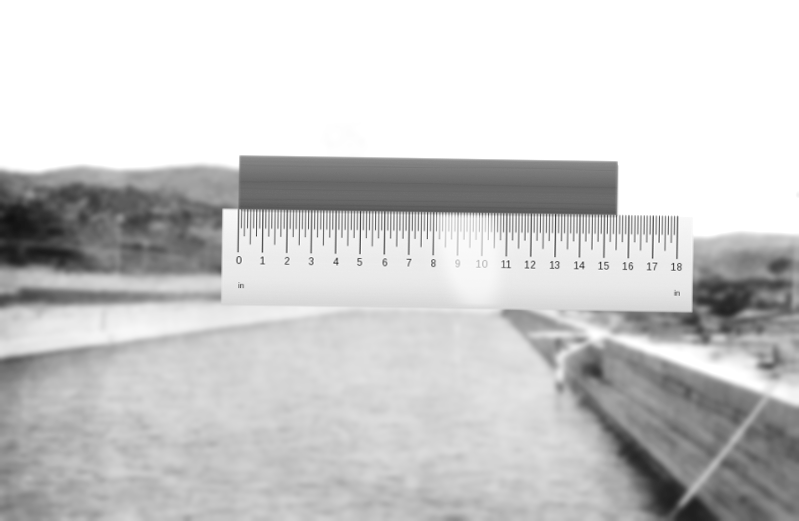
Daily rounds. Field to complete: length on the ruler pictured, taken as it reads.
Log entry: 15.5 in
